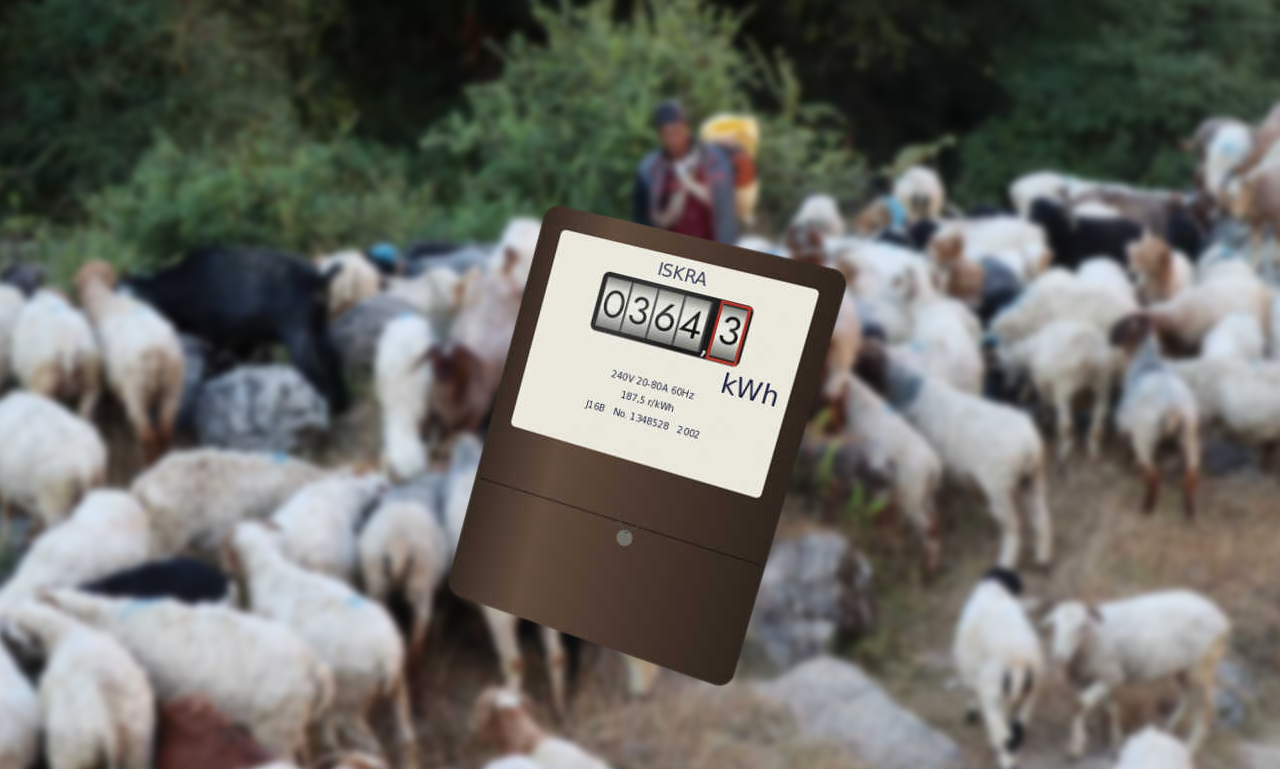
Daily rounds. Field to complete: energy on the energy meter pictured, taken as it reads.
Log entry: 364.3 kWh
